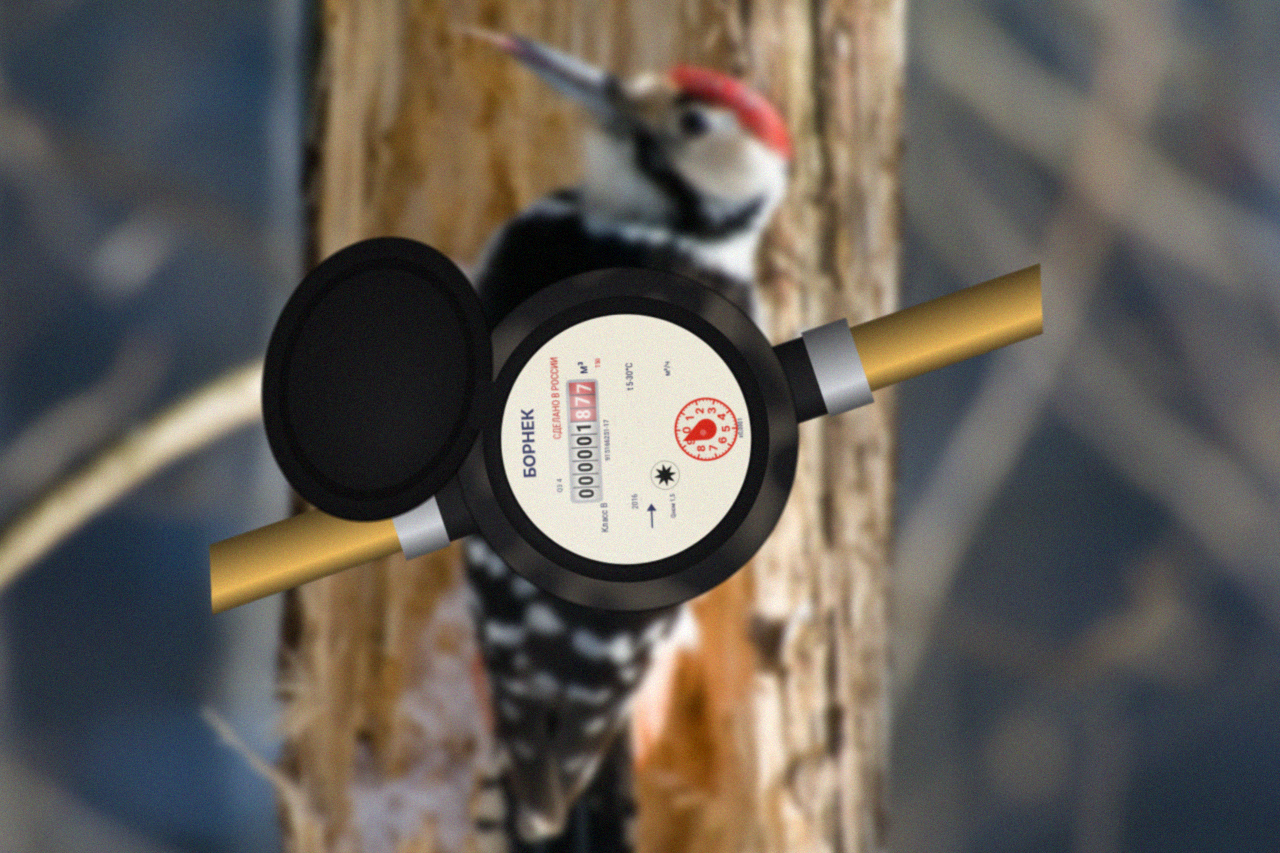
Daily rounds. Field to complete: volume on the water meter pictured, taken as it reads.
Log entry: 1.8769 m³
